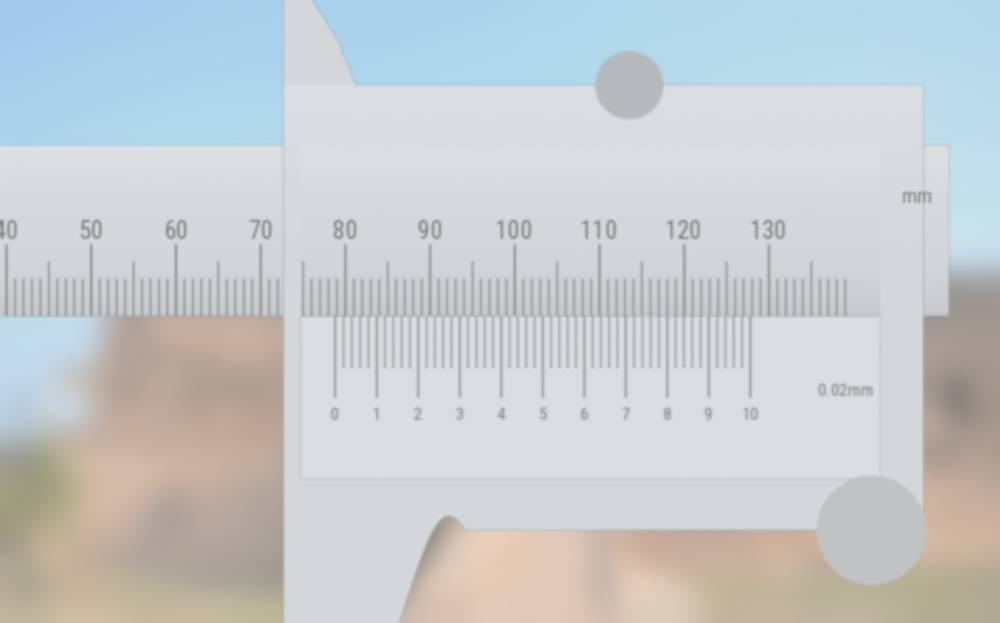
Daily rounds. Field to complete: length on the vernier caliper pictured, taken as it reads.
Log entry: 78.8 mm
